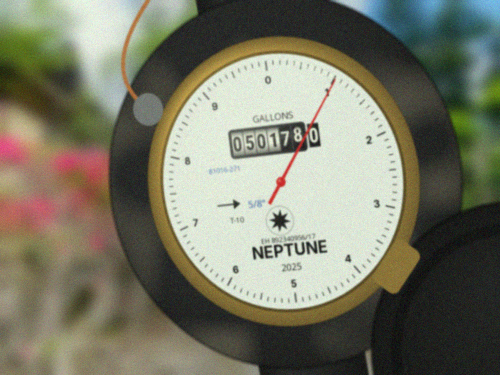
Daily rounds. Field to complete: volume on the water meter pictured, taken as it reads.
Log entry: 501781.0 gal
